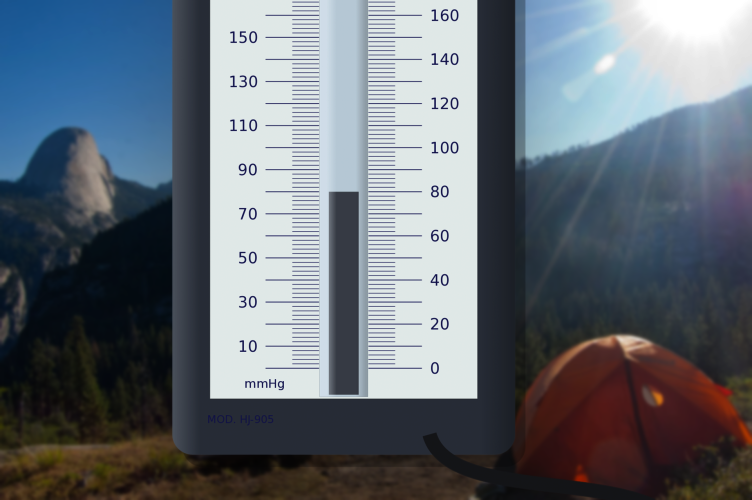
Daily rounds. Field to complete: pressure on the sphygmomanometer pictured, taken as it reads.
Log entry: 80 mmHg
